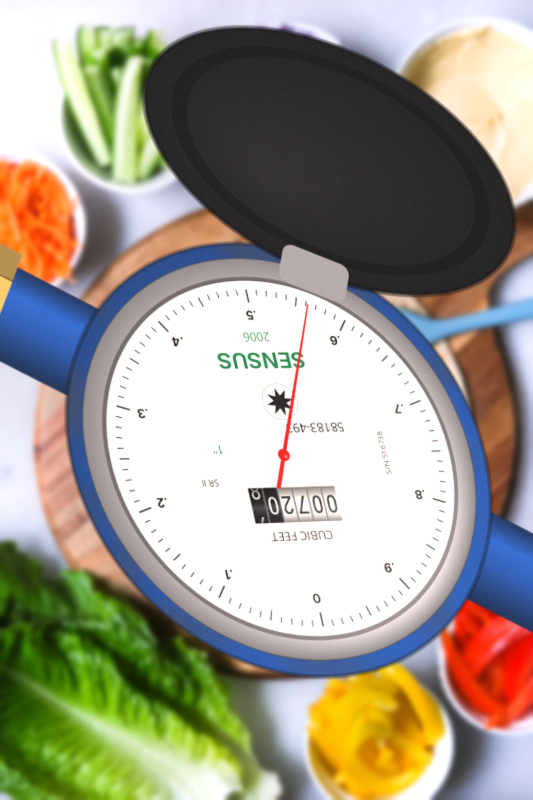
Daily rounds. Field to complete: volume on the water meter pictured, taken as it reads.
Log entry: 7207.56 ft³
